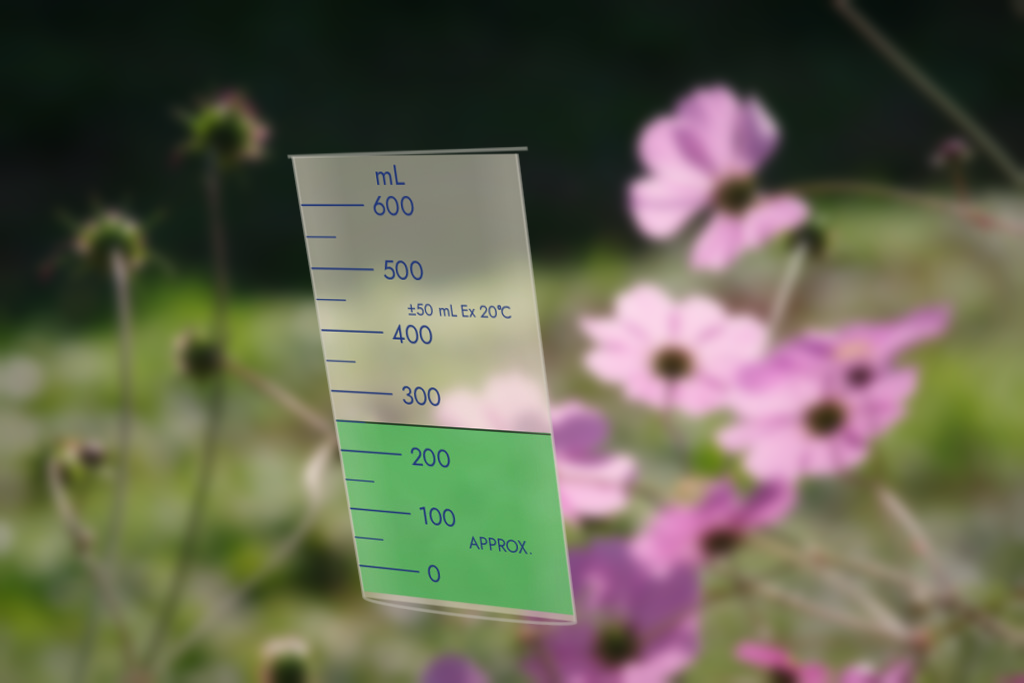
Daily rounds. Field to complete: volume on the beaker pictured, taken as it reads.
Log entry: 250 mL
